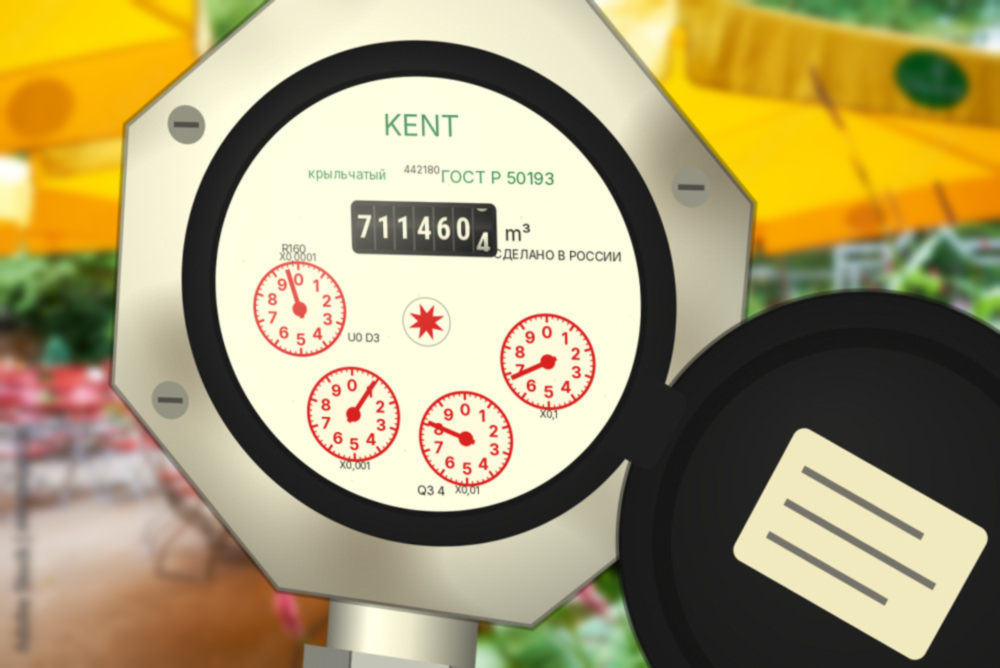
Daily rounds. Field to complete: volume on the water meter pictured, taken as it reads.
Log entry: 7114603.6809 m³
